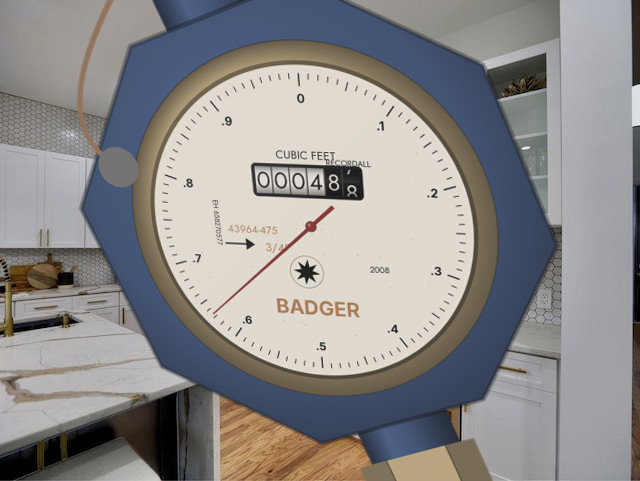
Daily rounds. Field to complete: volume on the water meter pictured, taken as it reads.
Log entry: 487.63 ft³
